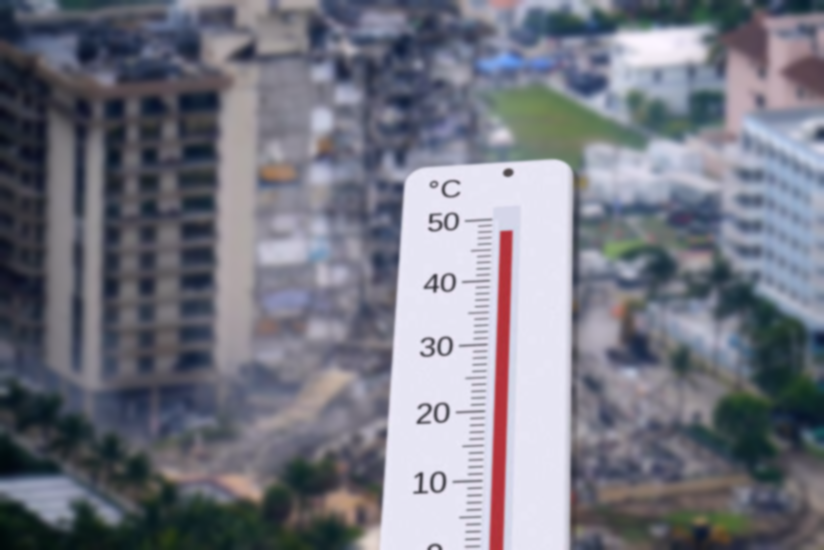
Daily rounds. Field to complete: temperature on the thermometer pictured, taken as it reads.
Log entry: 48 °C
